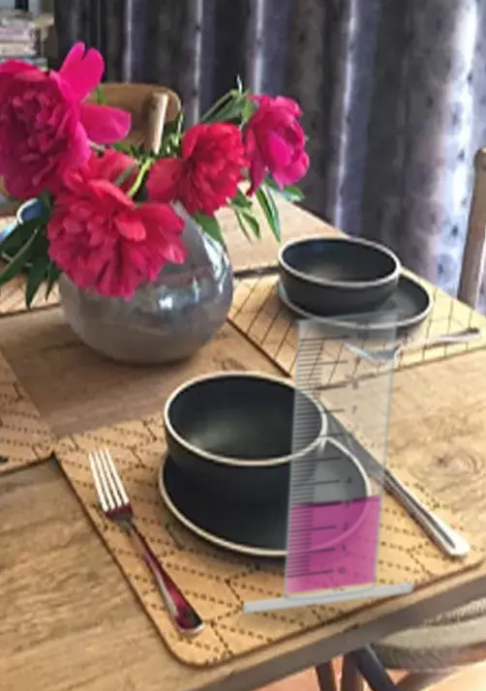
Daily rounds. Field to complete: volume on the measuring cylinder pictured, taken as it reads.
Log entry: 3 mL
